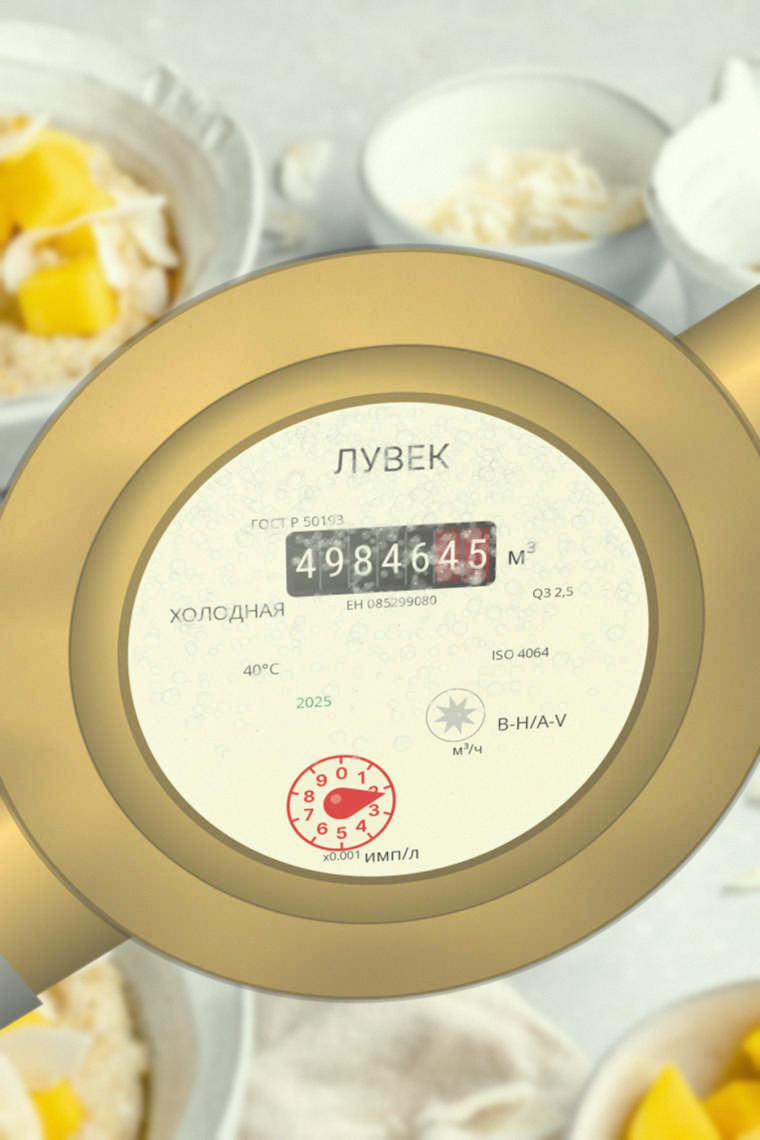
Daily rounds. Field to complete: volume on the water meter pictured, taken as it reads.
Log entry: 49846.452 m³
